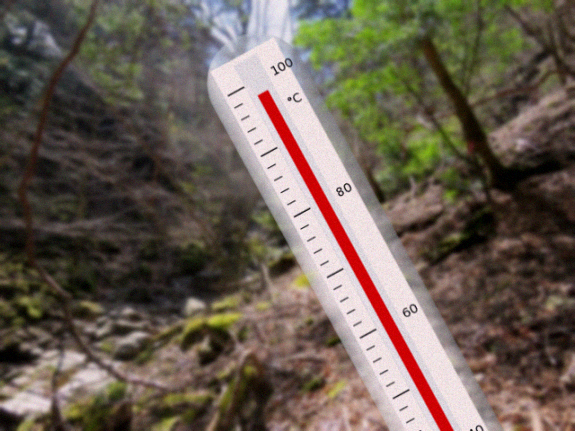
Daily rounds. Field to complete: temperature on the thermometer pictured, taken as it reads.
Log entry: 98 °C
